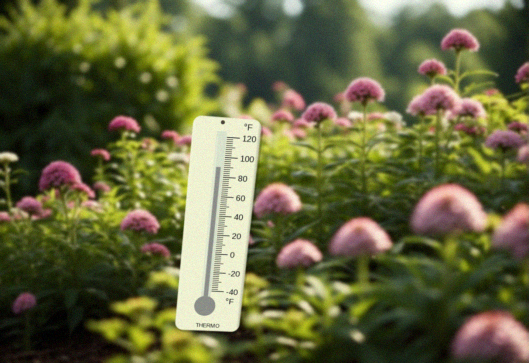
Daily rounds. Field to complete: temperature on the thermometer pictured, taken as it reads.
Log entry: 90 °F
